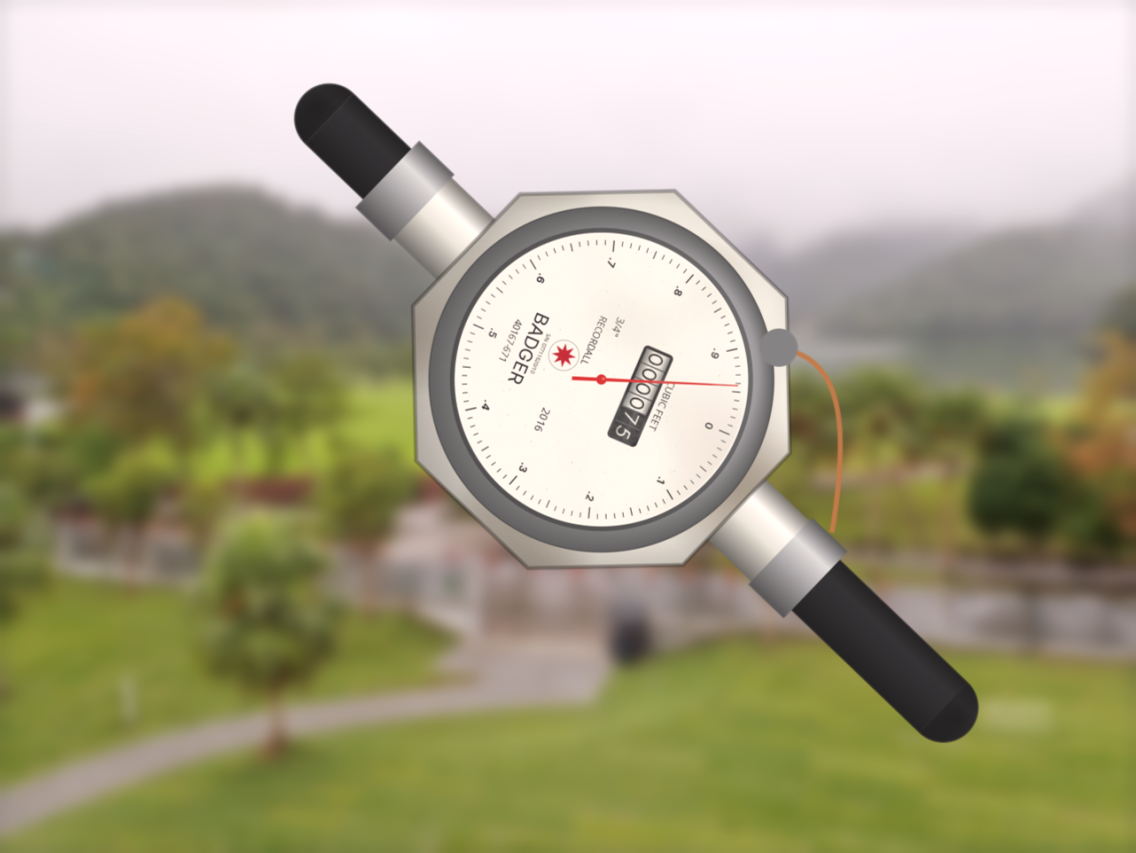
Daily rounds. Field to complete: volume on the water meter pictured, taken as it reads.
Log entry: 74.94 ft³
